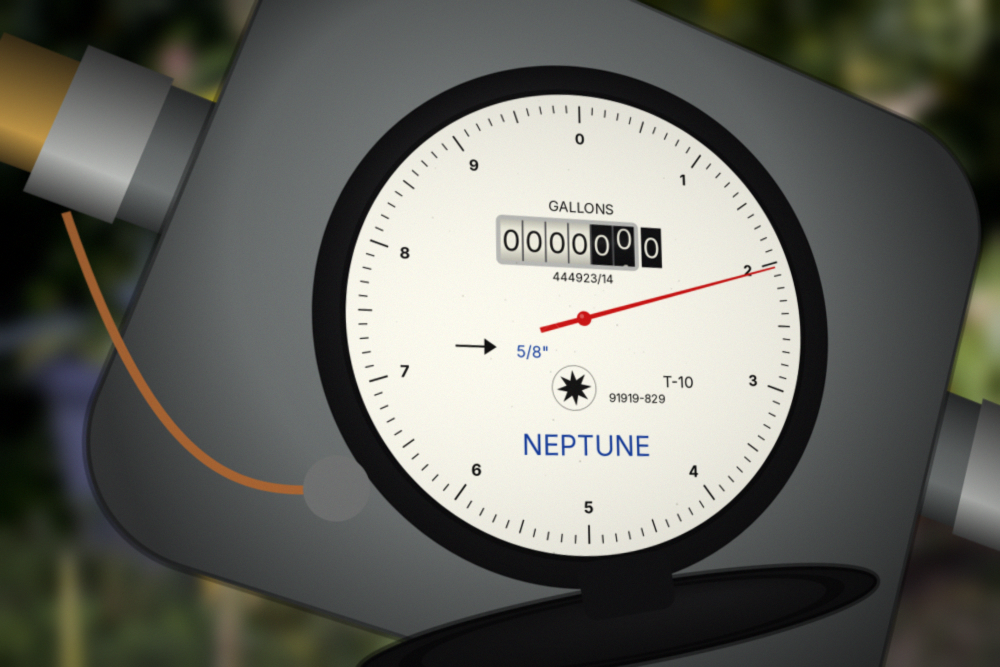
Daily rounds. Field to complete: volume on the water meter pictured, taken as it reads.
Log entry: 2.0 gal
